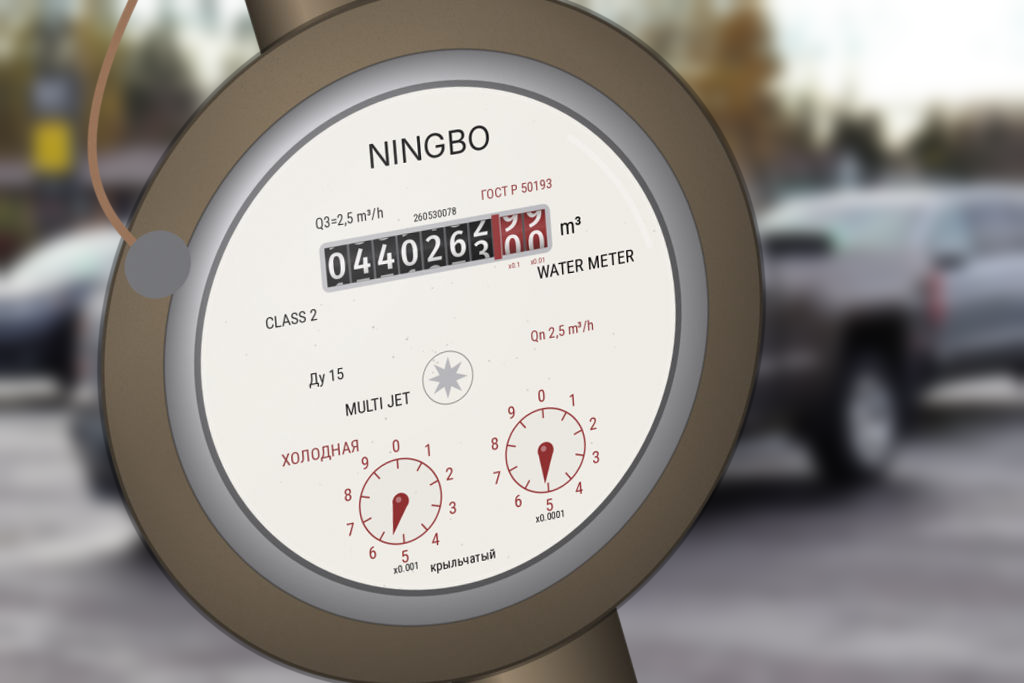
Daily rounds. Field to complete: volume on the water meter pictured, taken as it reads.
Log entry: 440262.9955 m³
